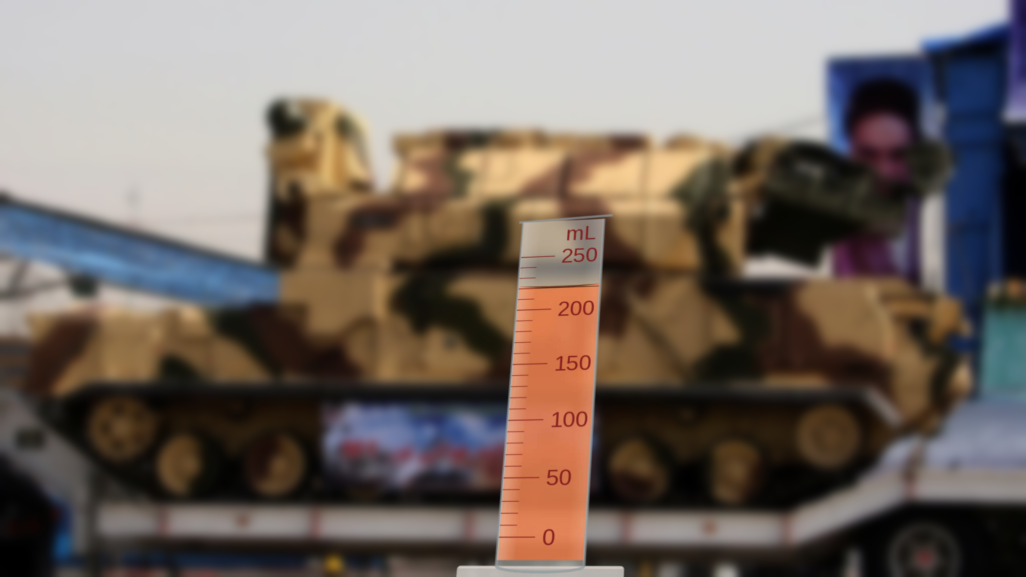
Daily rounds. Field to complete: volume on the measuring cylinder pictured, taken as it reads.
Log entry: 220 mL
